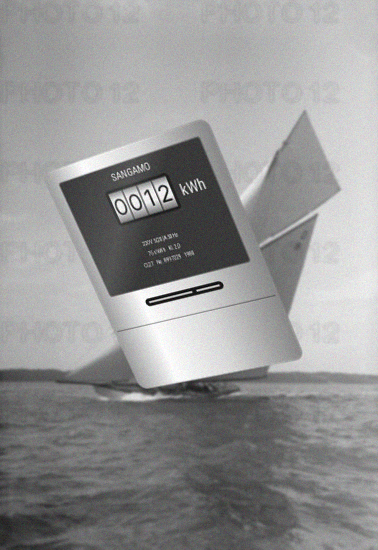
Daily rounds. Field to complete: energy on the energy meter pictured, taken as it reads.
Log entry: 12 kWh
